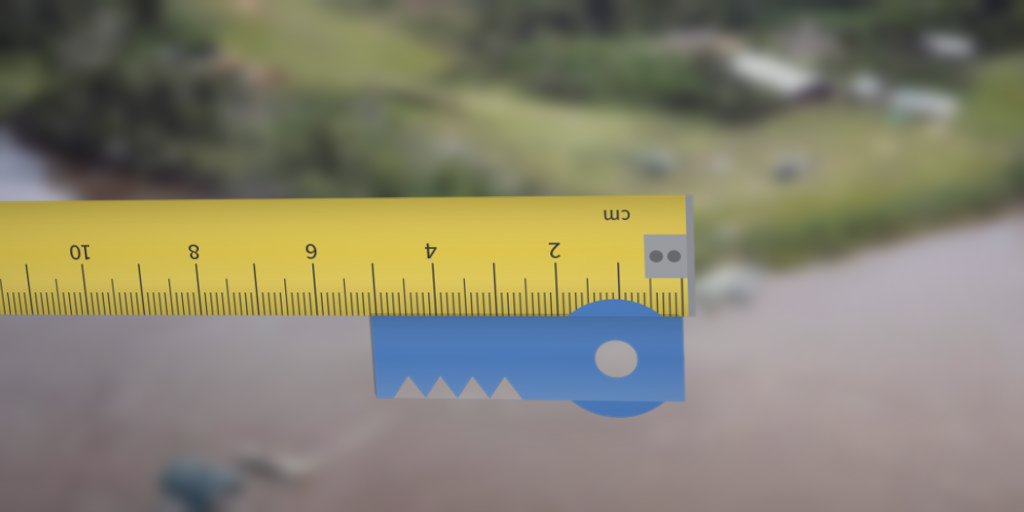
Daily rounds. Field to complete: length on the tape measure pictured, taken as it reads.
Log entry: 5.1 cm
